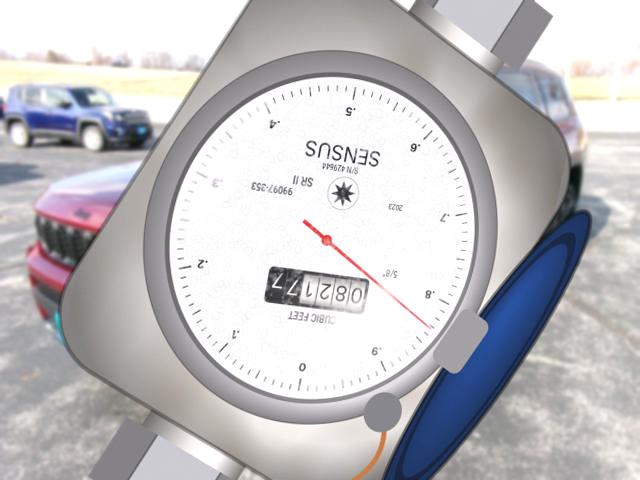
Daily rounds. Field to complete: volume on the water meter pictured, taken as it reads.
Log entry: 82176.83 ft³
